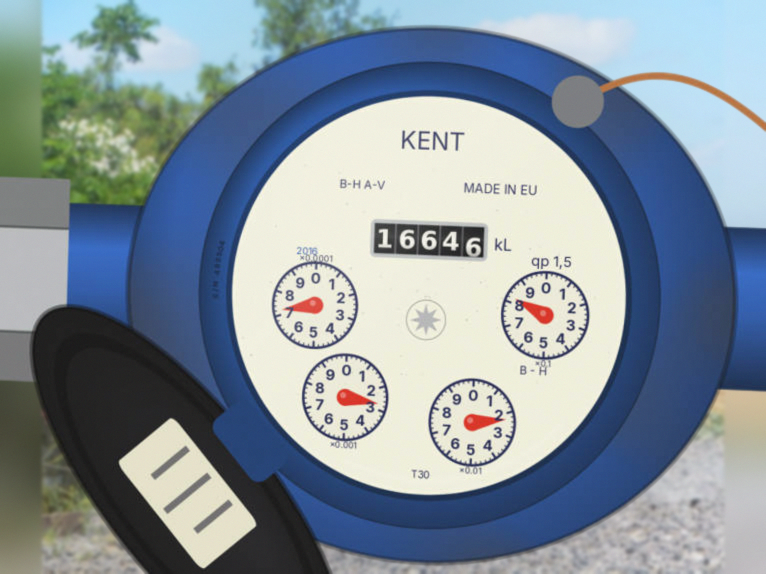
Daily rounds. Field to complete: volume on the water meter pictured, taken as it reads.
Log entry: 16645.8227 kL
